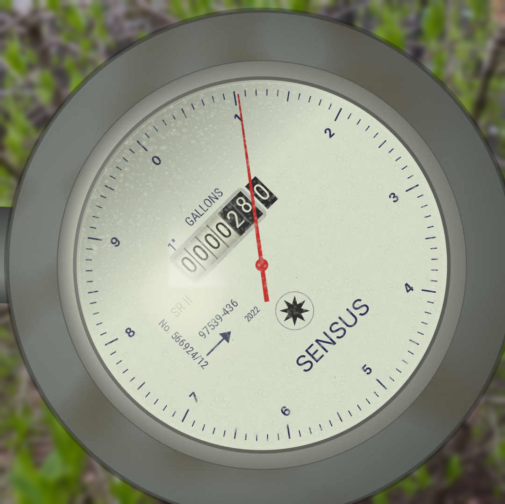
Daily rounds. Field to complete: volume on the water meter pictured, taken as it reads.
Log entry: 281.0 gal
